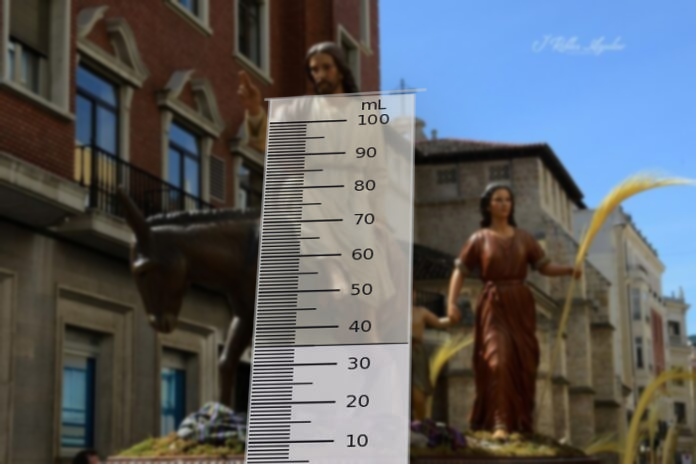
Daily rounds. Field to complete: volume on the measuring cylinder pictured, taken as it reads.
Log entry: 35 mL
